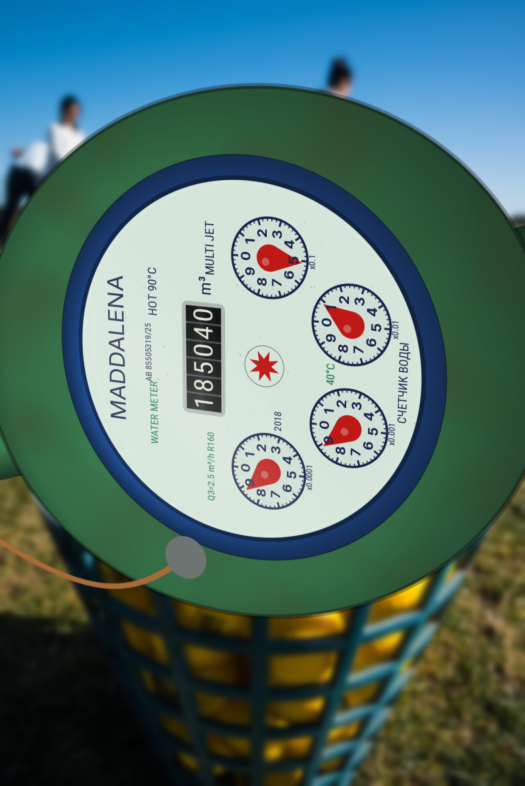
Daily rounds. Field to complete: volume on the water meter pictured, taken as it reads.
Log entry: 185040.5088 m³
